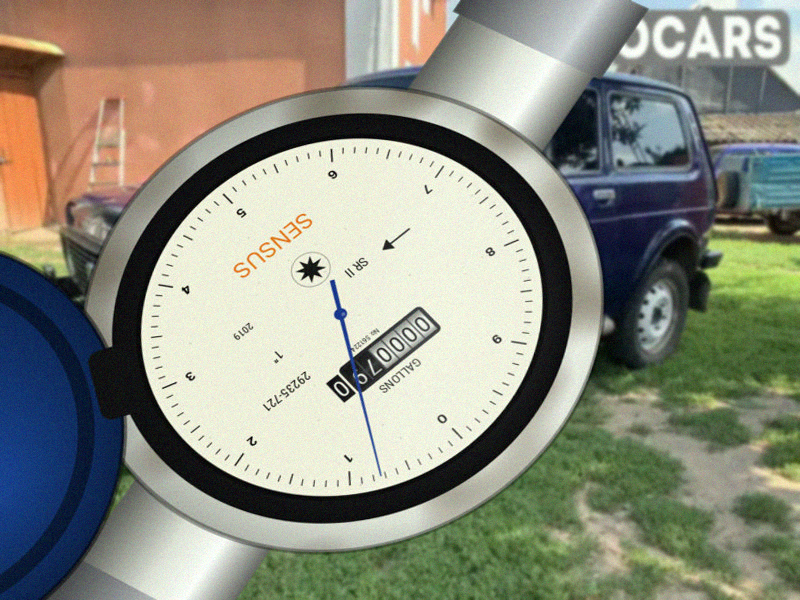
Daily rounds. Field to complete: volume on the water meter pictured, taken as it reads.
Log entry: 790.7 gal
